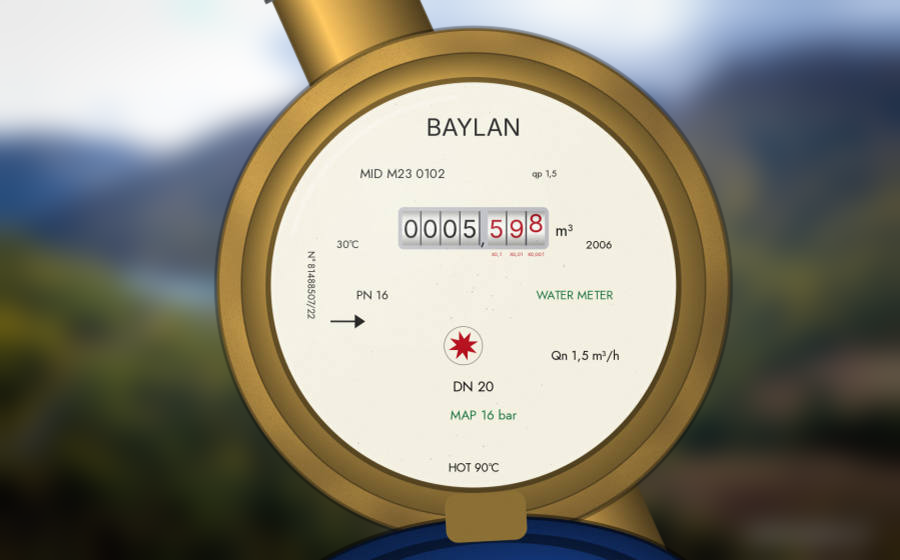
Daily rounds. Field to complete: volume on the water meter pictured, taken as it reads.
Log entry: 5.598 m³
